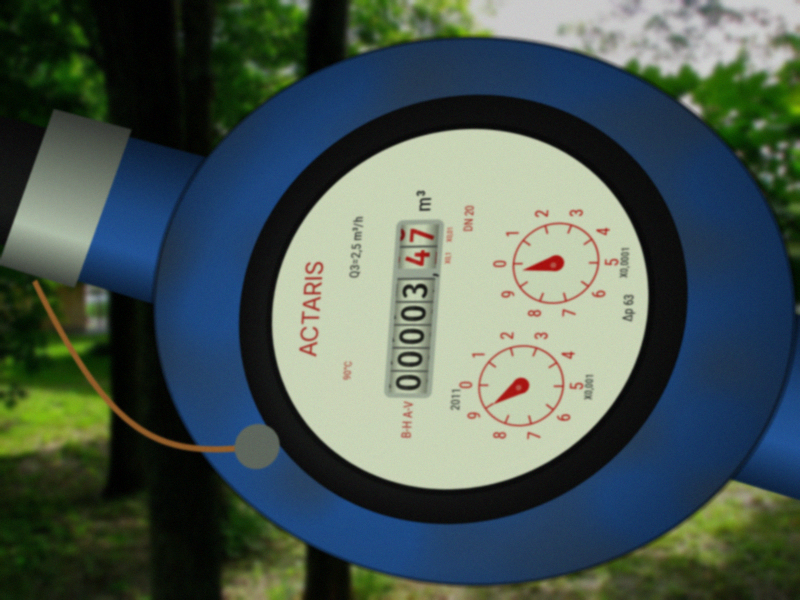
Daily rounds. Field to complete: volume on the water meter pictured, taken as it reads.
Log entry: 3.4689 m³
